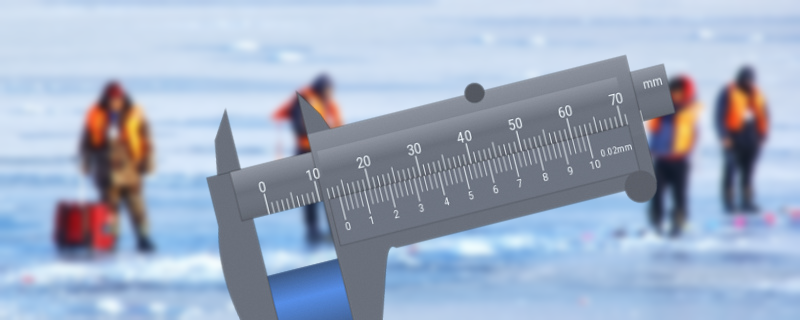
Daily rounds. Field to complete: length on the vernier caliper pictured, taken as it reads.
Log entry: 14.0 mm
